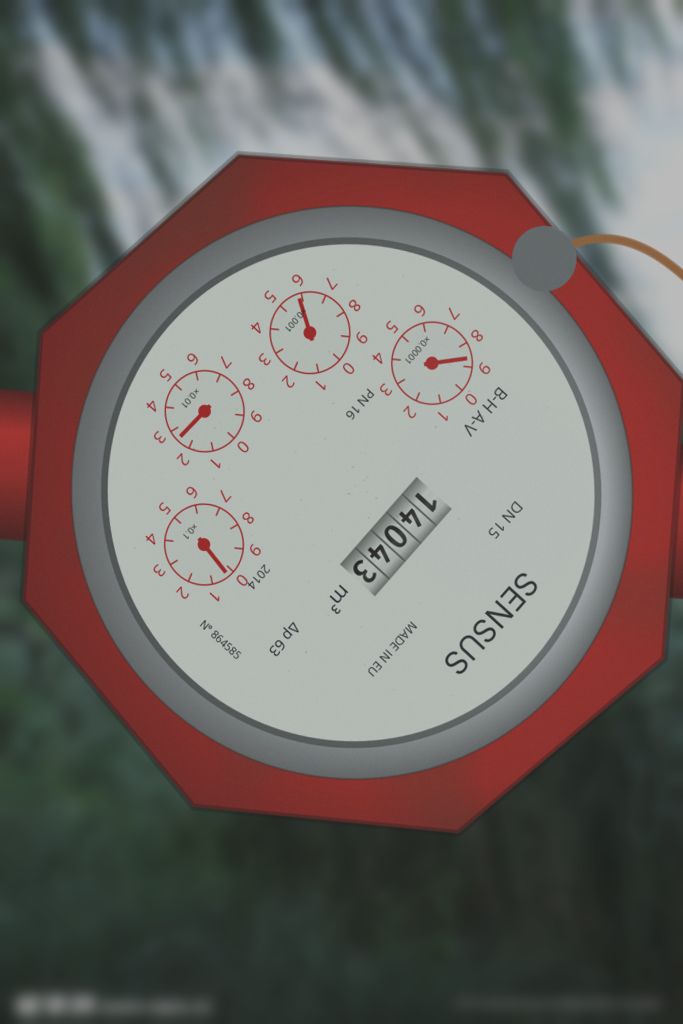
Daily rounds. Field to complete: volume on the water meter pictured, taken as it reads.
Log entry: 14043.0258 m³
